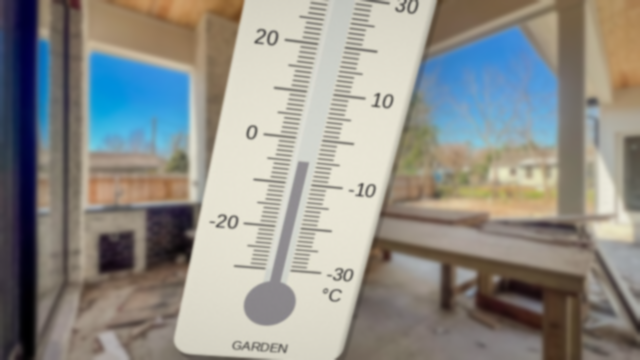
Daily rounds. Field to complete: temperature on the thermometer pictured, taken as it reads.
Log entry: -5 °C
